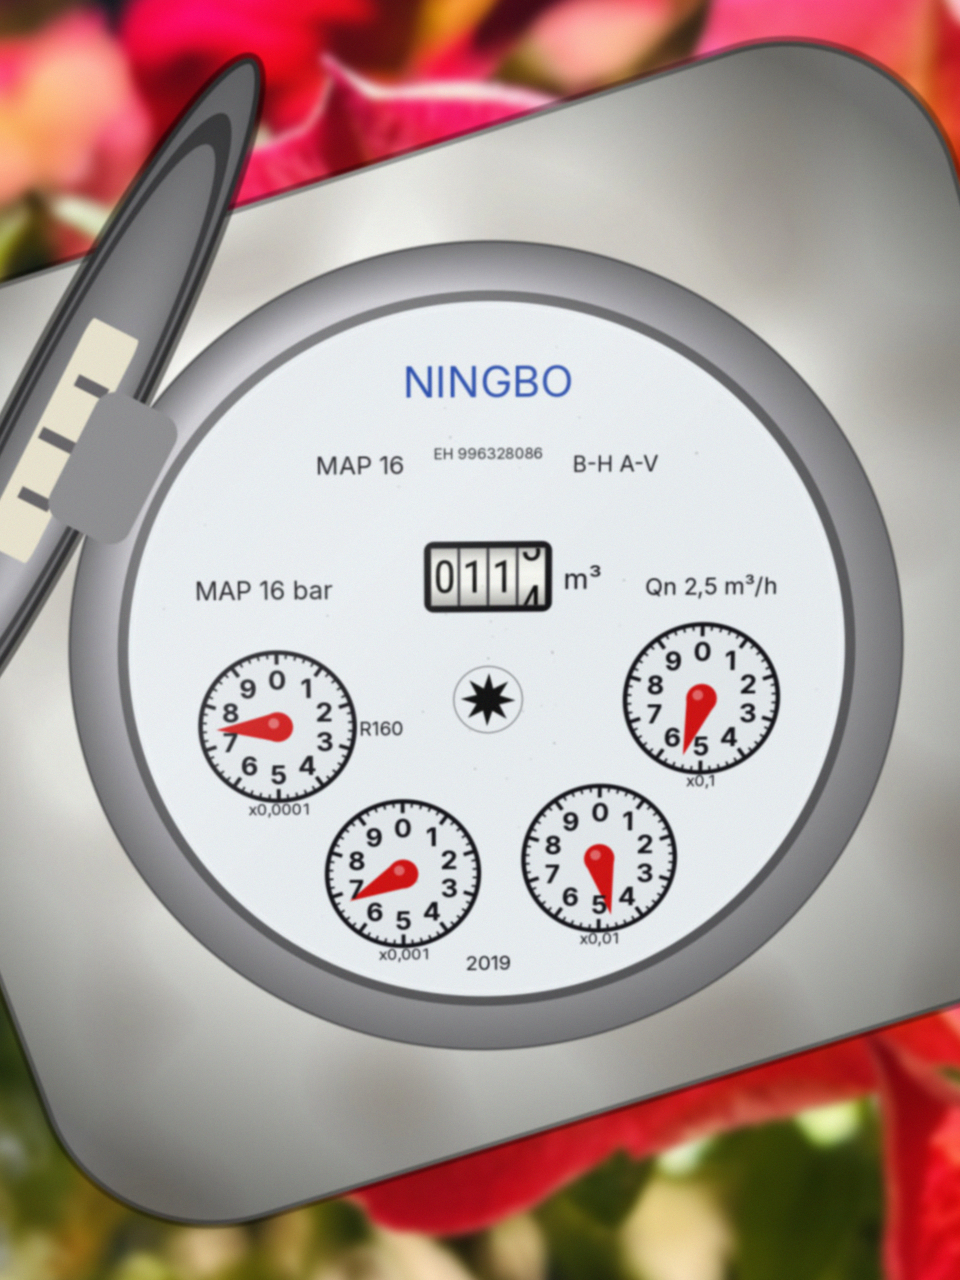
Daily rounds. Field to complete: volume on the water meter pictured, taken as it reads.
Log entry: 113.5467 m³
